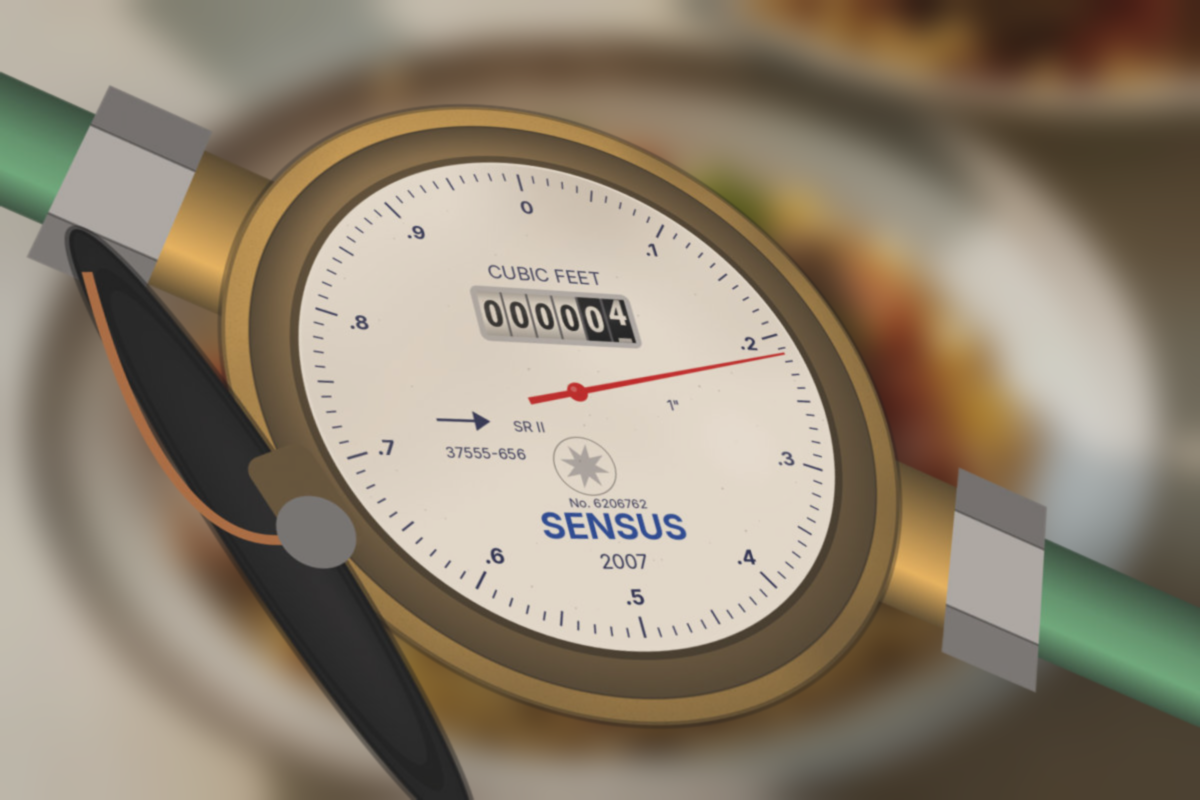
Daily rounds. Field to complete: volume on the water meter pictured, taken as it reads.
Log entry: 4.21 ft³
